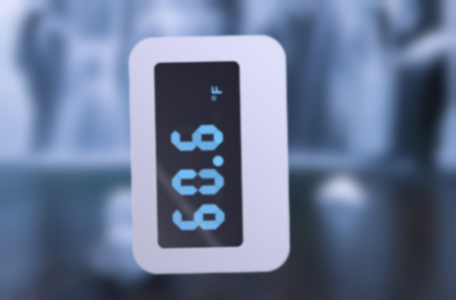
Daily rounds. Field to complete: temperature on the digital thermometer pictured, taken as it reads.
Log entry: 60.6 °F
